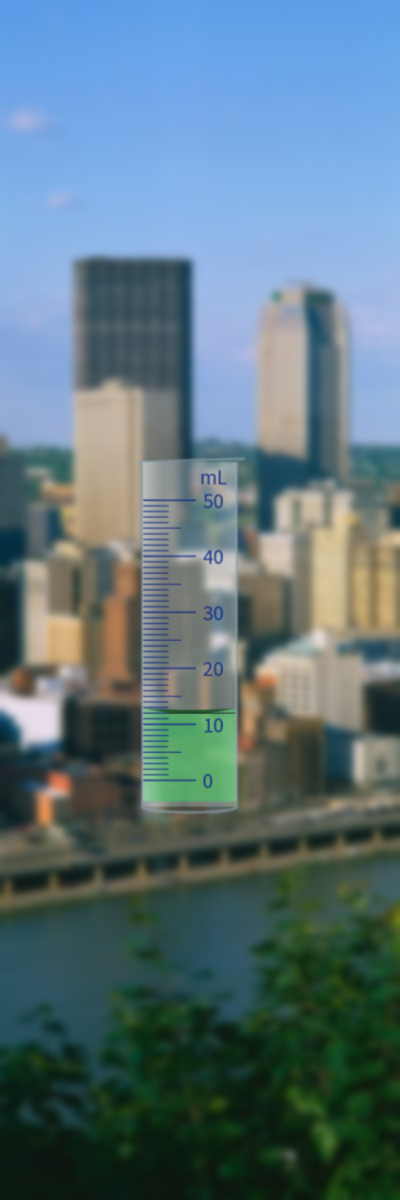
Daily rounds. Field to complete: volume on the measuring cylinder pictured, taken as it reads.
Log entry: 12 mL
